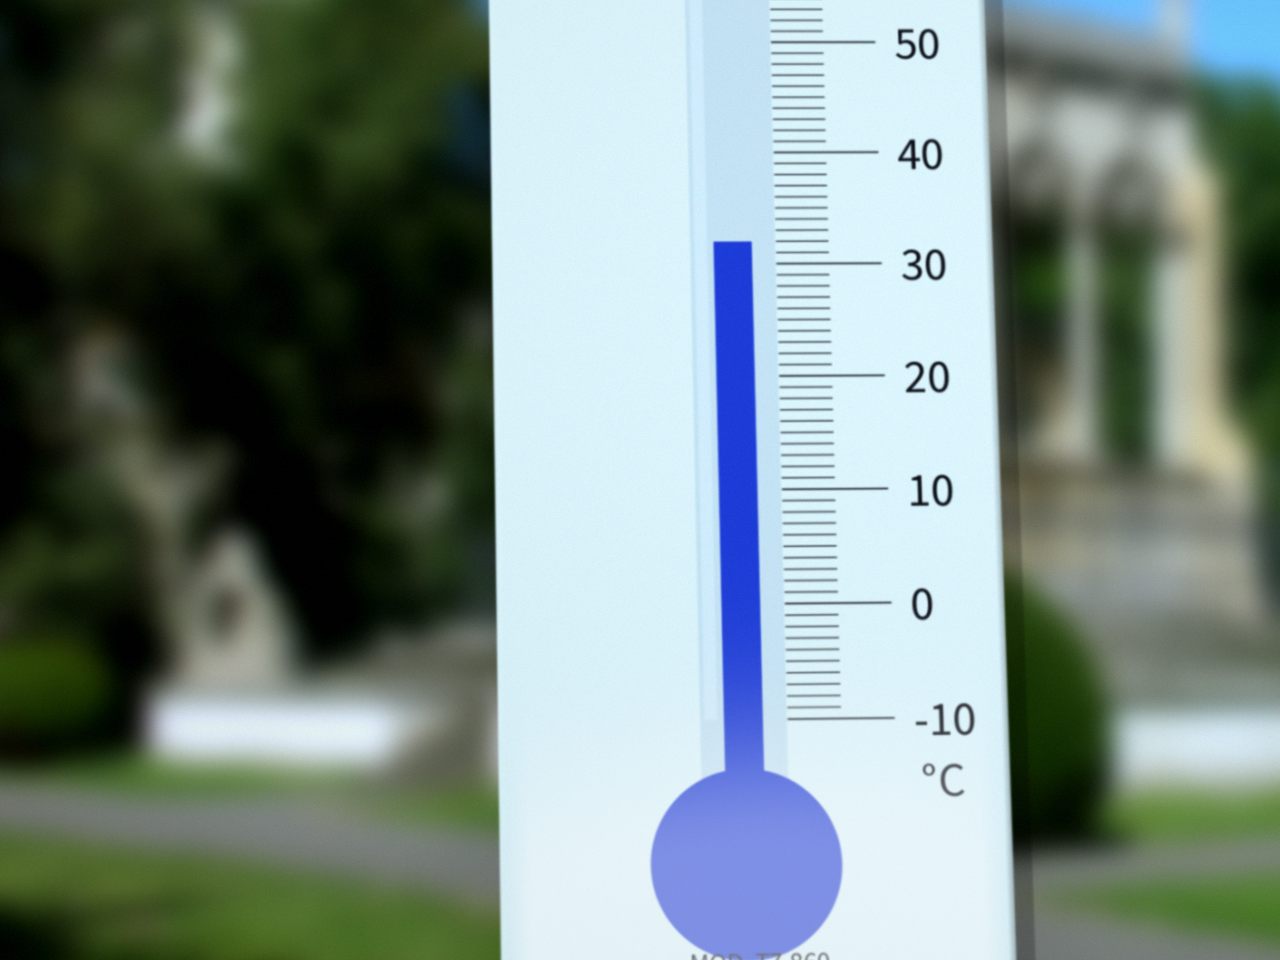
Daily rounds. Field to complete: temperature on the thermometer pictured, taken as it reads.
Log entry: 32 °C
